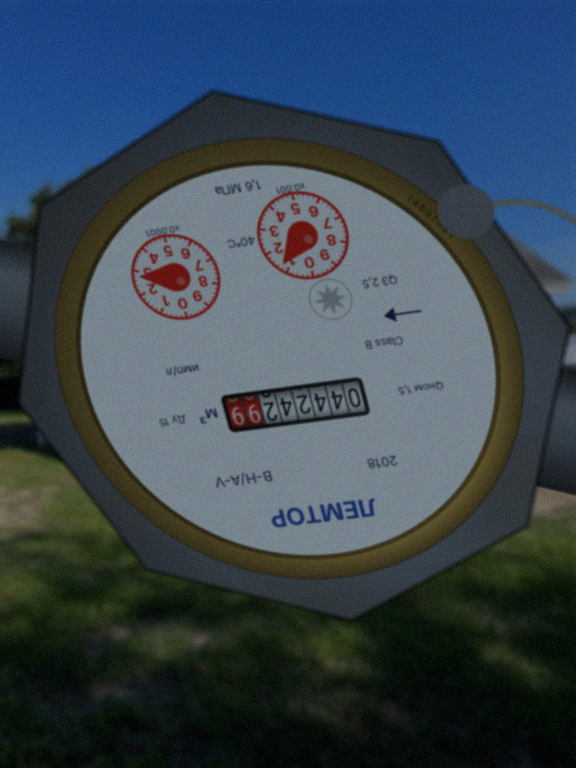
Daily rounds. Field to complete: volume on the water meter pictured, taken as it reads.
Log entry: 44242.9912 m³
